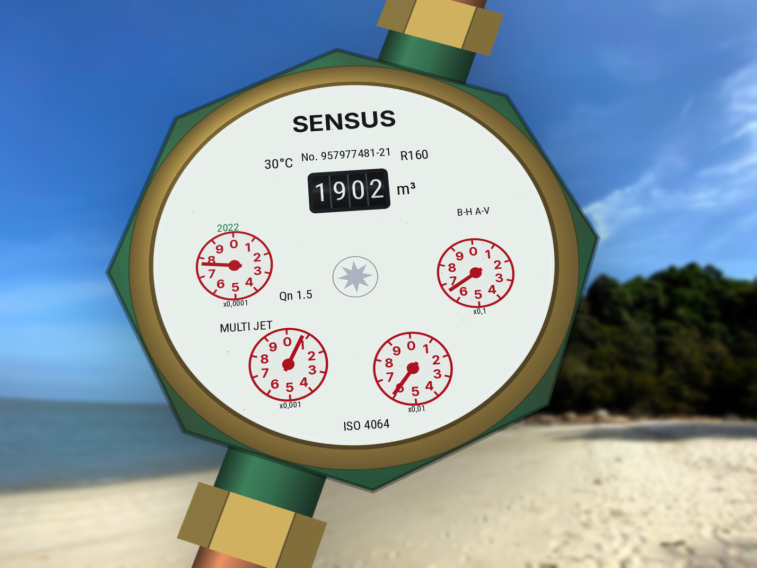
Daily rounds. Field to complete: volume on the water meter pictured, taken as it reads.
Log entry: 1902.6607 m³
